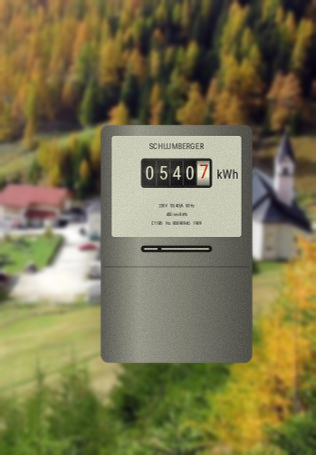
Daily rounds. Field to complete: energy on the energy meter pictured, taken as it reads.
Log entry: 540.7 kWh
